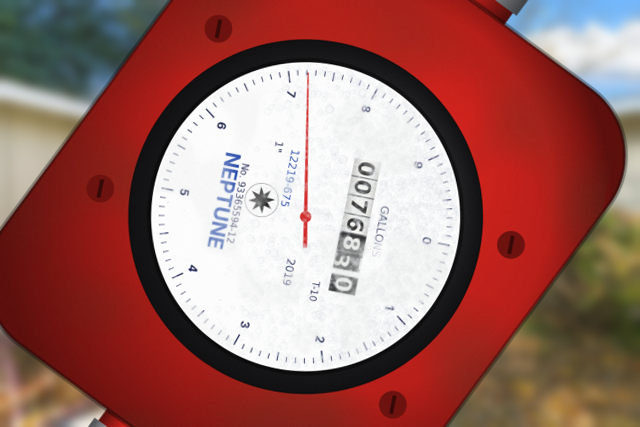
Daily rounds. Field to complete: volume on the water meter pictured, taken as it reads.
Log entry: 76827.2 gal
